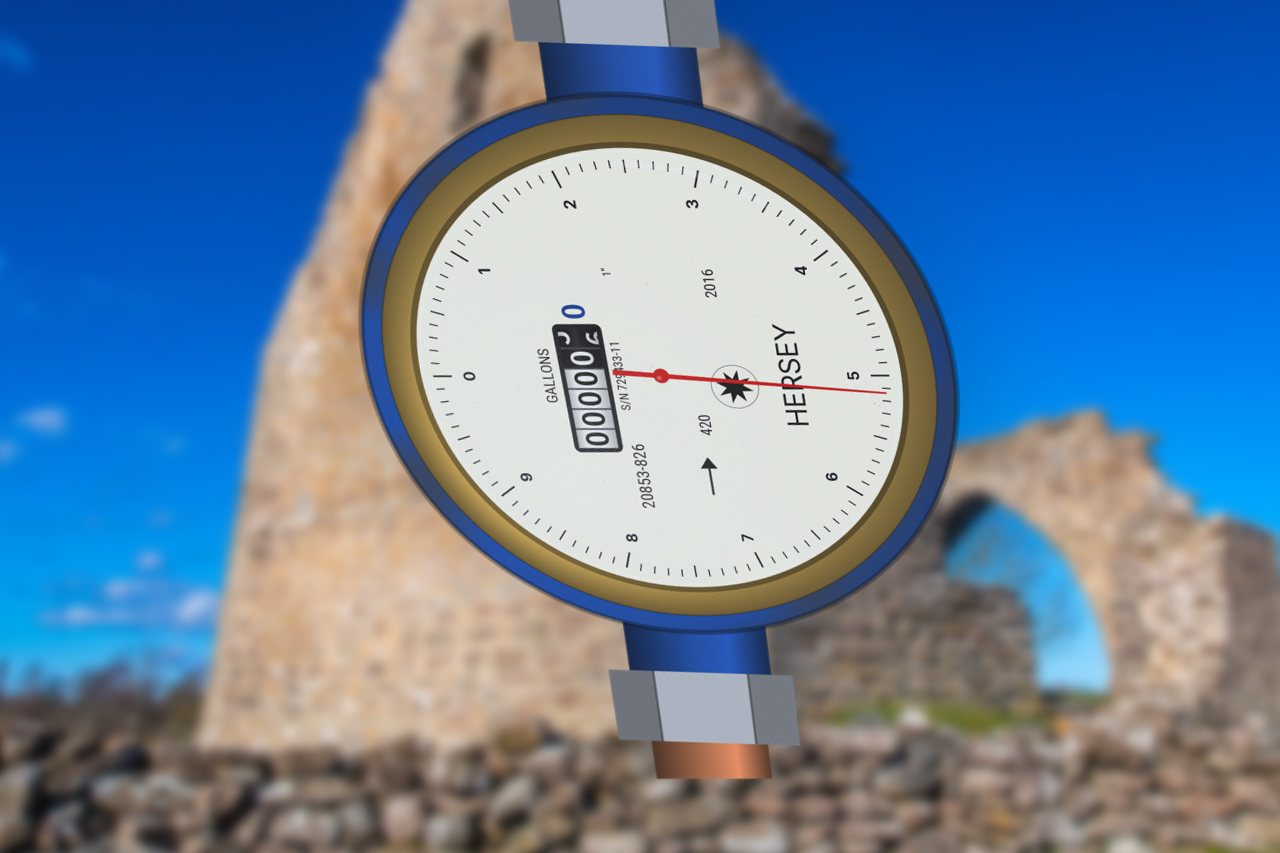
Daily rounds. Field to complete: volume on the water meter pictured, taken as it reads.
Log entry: 55.1 gal
